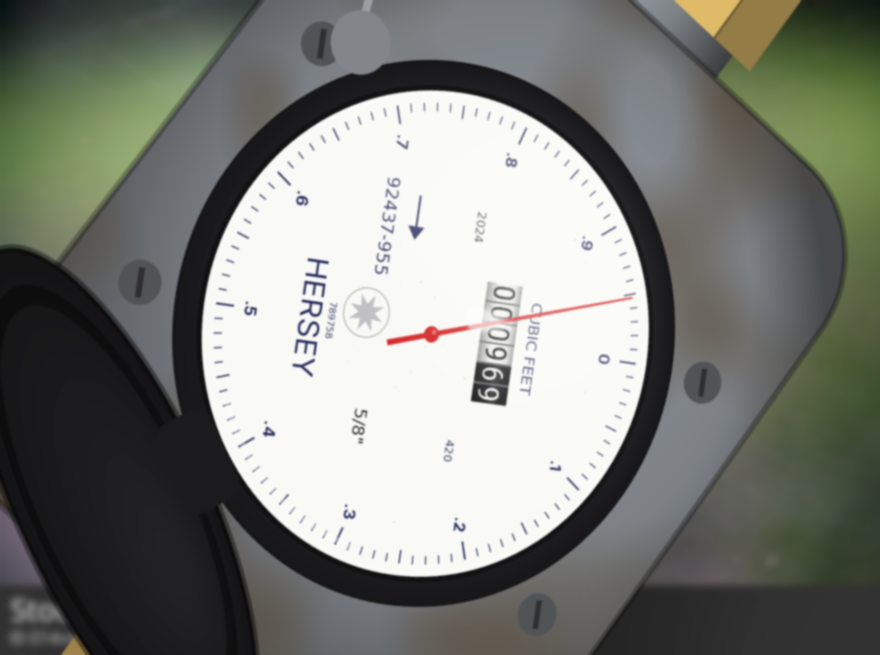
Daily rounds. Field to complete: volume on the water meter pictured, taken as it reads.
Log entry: 968.95 ft³
